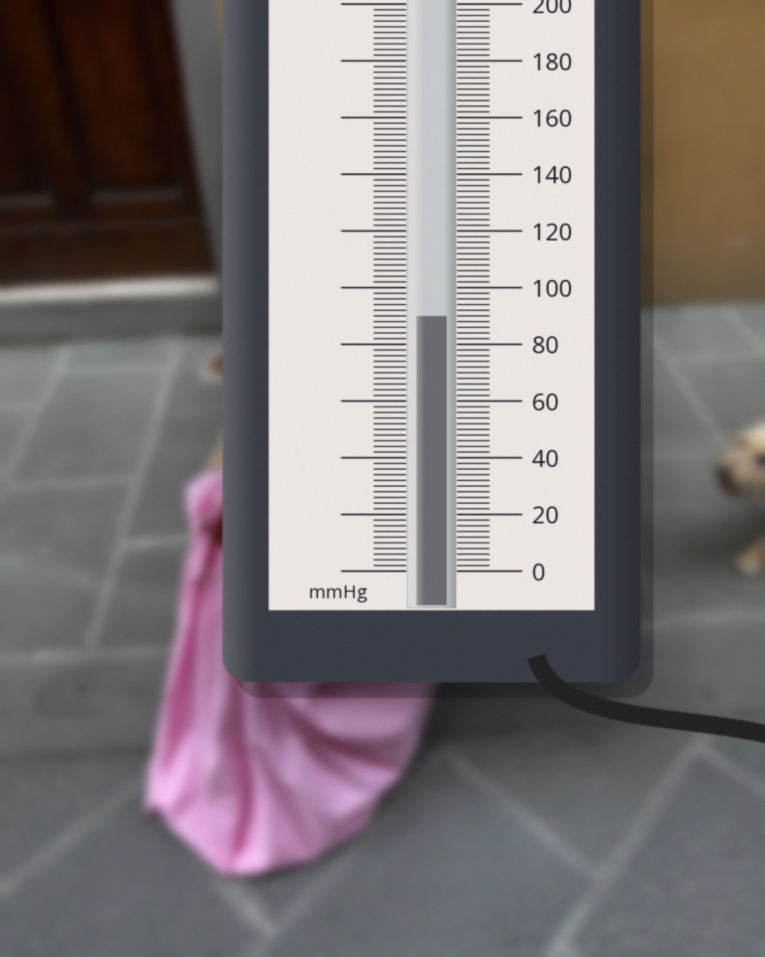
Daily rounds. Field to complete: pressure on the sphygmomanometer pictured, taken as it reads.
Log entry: 90 mmHg
